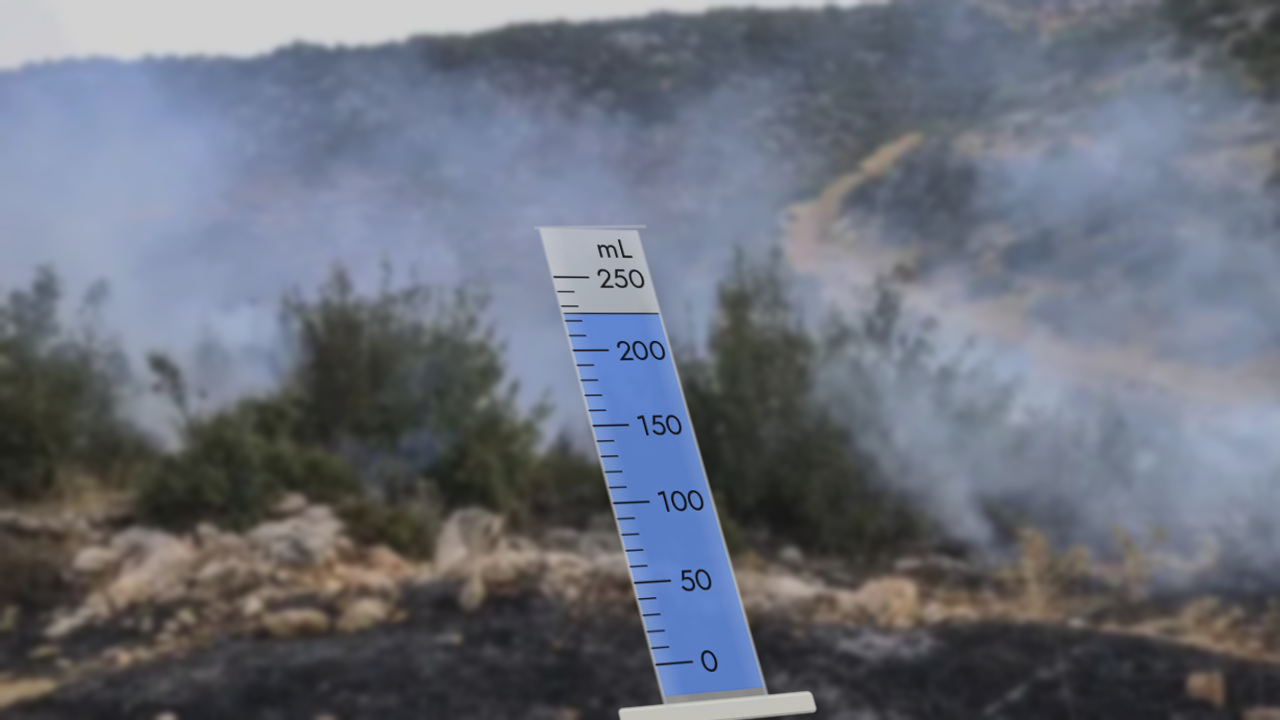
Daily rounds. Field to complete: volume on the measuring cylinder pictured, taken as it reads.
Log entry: 225 mL
